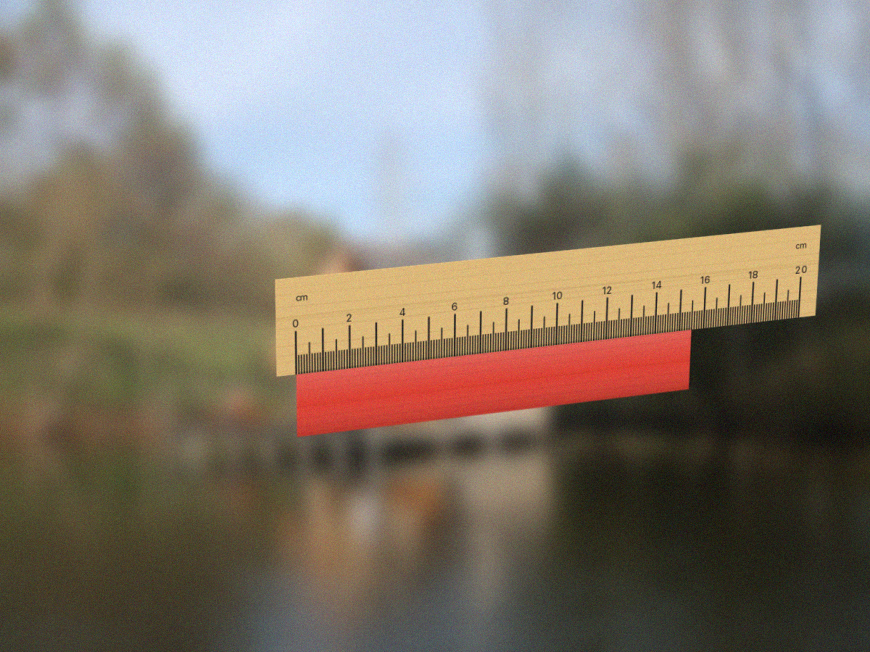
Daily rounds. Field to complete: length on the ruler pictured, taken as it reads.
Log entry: 15.5 cm
